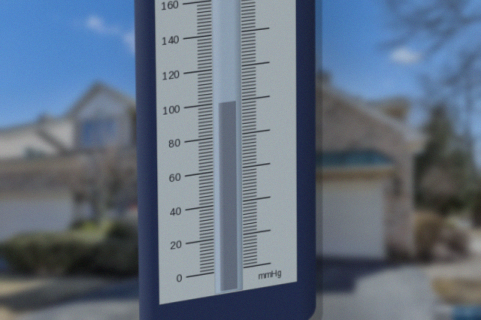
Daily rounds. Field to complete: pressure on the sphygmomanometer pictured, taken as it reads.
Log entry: 100 mmHg
